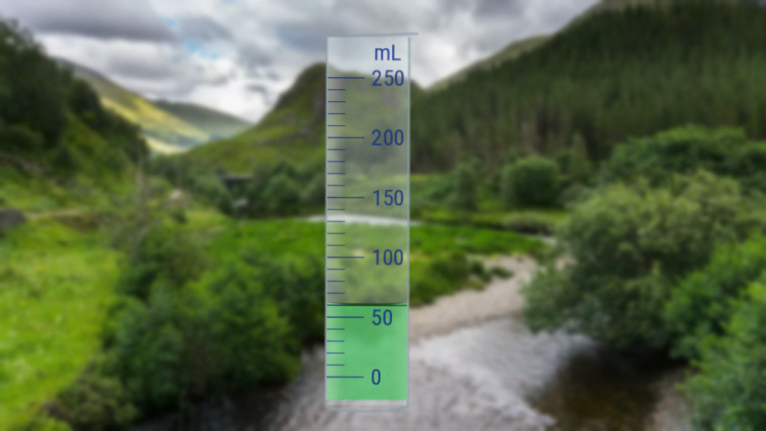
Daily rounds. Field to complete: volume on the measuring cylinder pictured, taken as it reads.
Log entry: 60 mL
